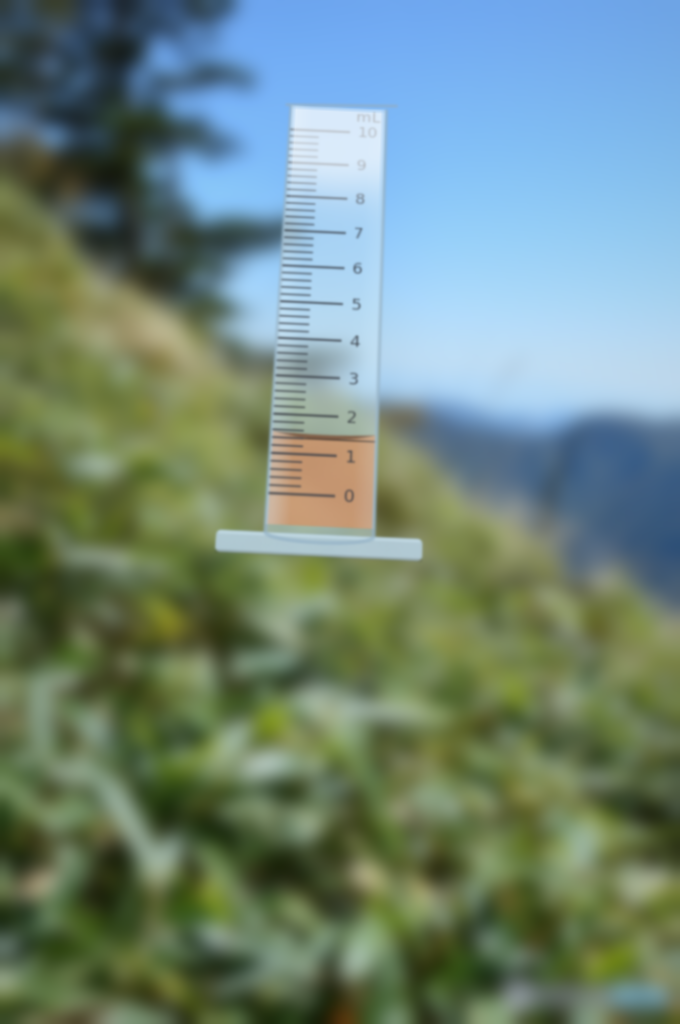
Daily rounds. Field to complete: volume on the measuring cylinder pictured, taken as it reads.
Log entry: 1.4 mL
